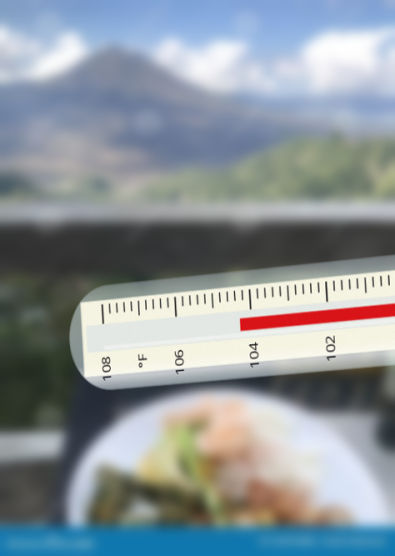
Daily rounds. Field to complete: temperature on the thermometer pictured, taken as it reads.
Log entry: 104.3 °F
